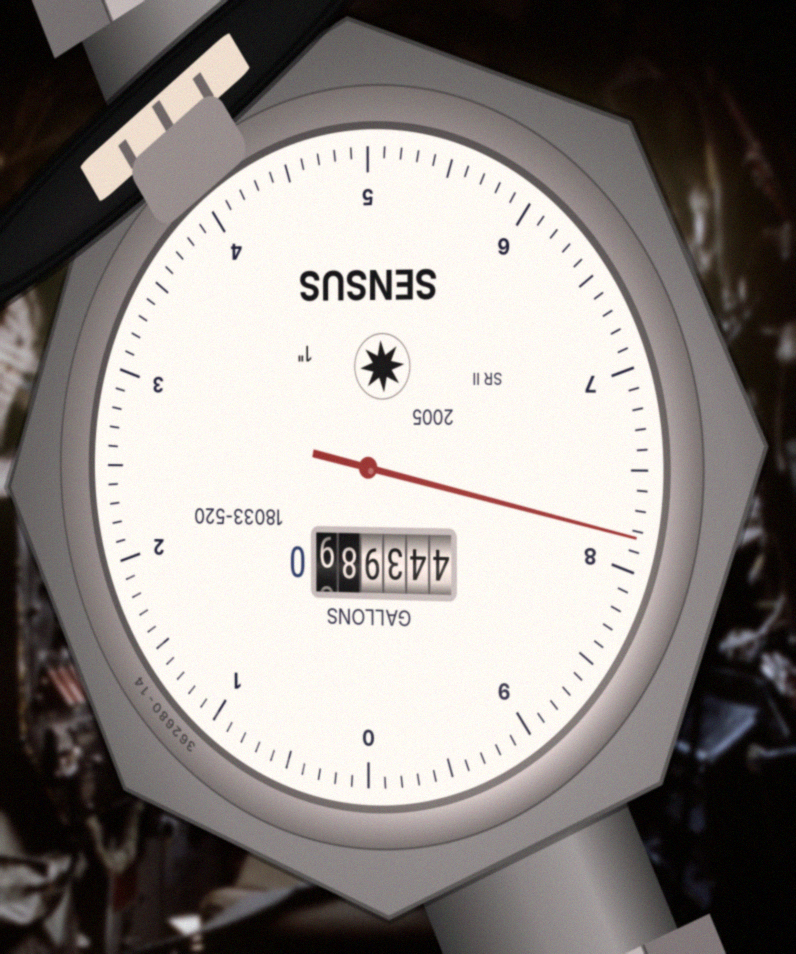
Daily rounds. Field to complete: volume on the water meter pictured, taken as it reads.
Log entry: 4439887.8 gal
